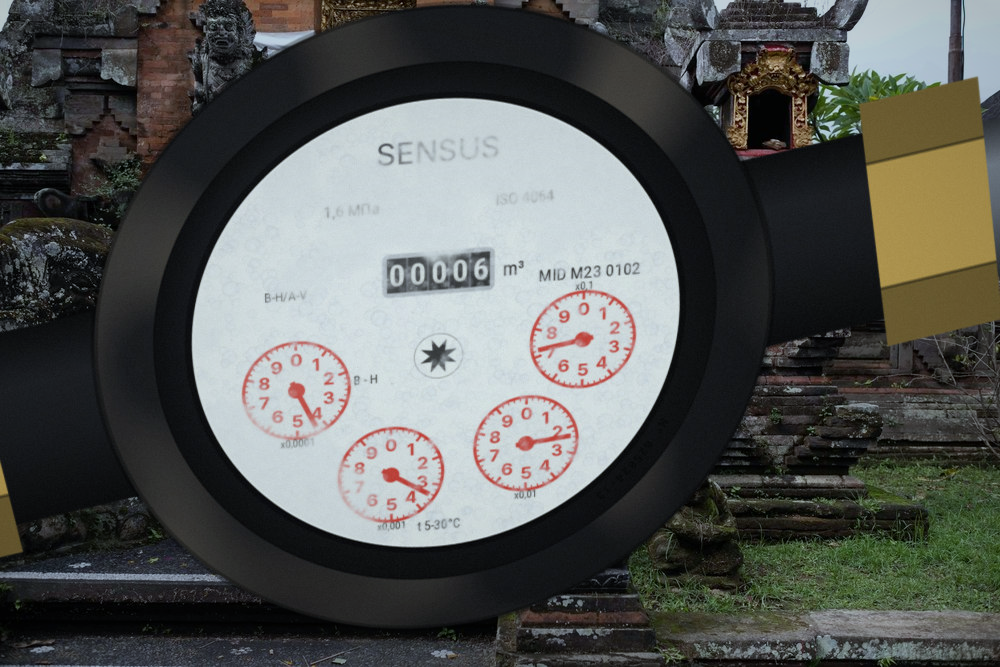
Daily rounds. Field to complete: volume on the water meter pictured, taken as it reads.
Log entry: 6.7234 m³
